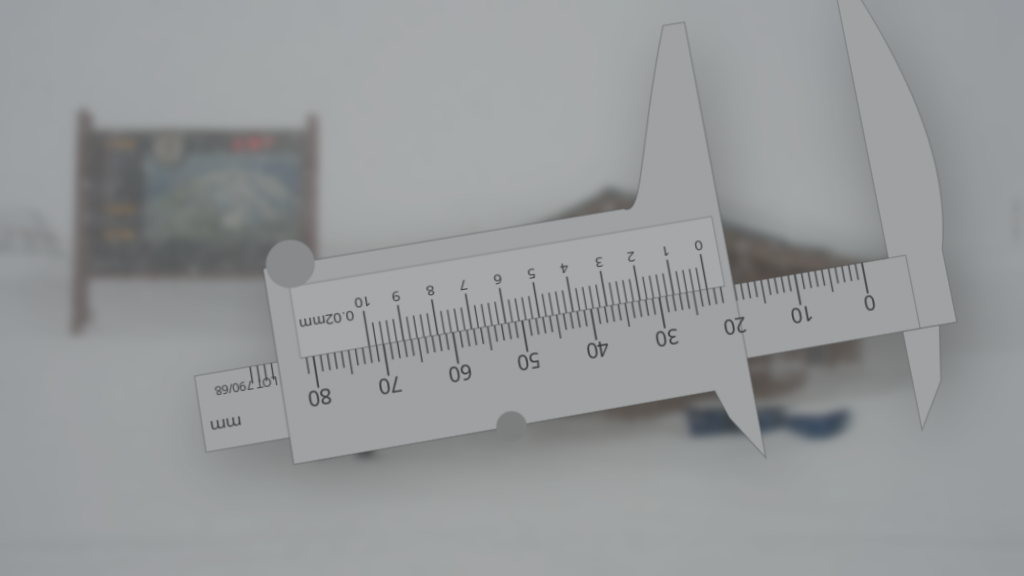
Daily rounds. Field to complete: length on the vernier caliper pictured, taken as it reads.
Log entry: 23.0 mm
